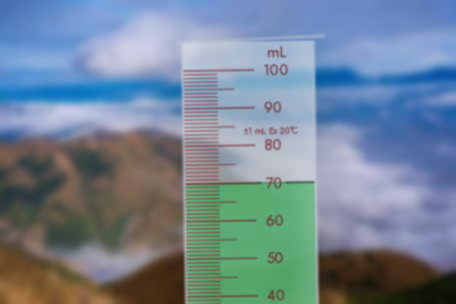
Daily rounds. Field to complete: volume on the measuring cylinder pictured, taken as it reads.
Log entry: 70 mL
